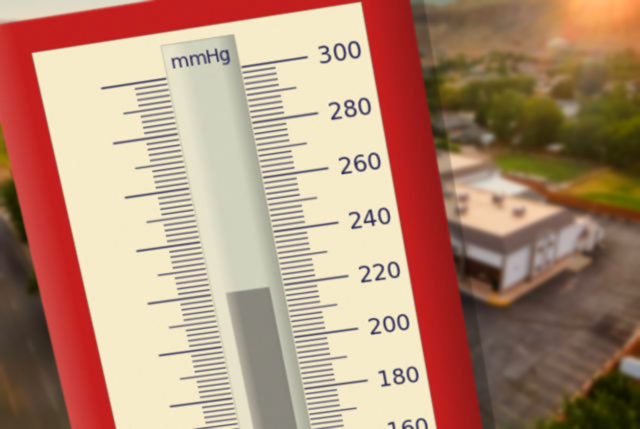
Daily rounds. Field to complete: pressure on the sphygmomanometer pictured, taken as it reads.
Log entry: 220 mmHg
